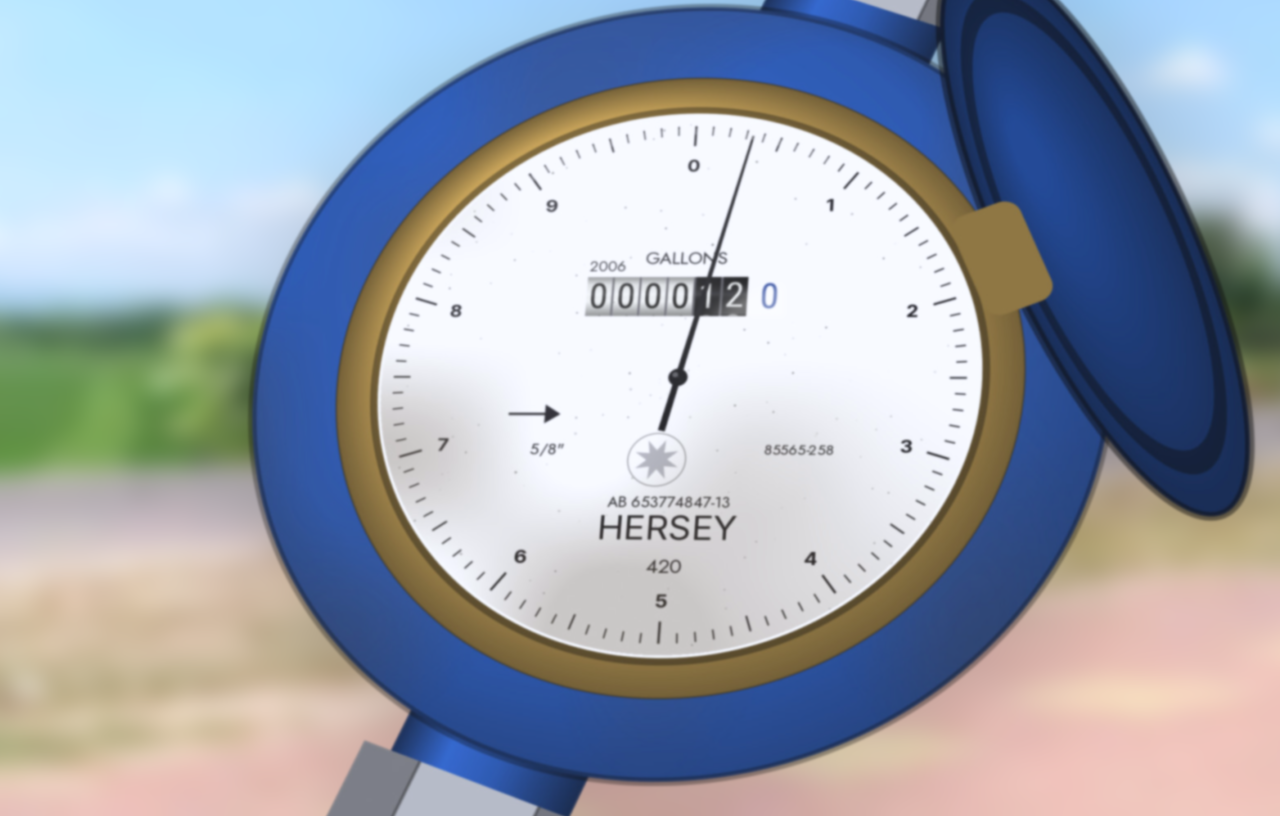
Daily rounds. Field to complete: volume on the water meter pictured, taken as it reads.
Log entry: 120.3 gal
